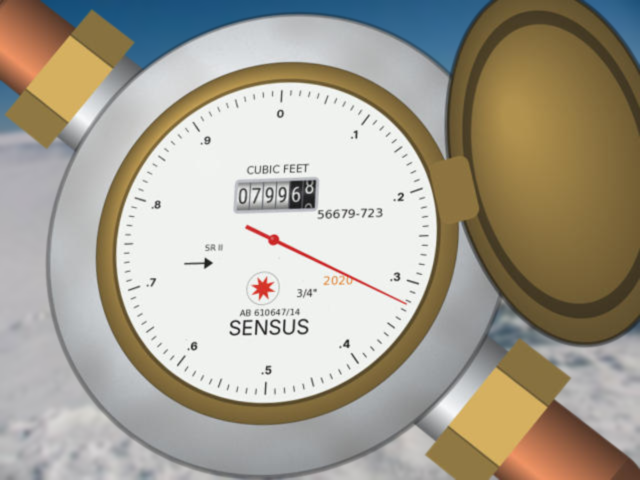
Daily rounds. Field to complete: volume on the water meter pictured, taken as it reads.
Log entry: 79968.32 ft³
